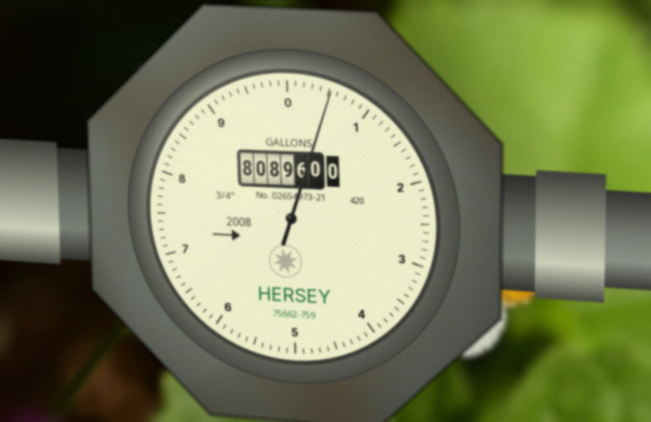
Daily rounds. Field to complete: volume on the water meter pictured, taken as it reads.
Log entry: 8089600.5 gal
